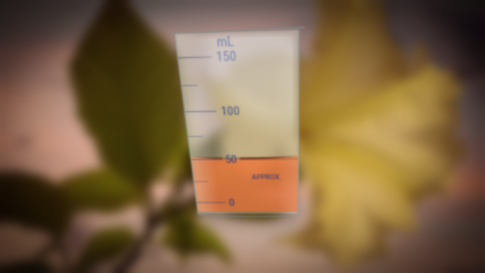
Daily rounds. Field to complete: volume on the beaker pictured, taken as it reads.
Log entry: 50 mL
